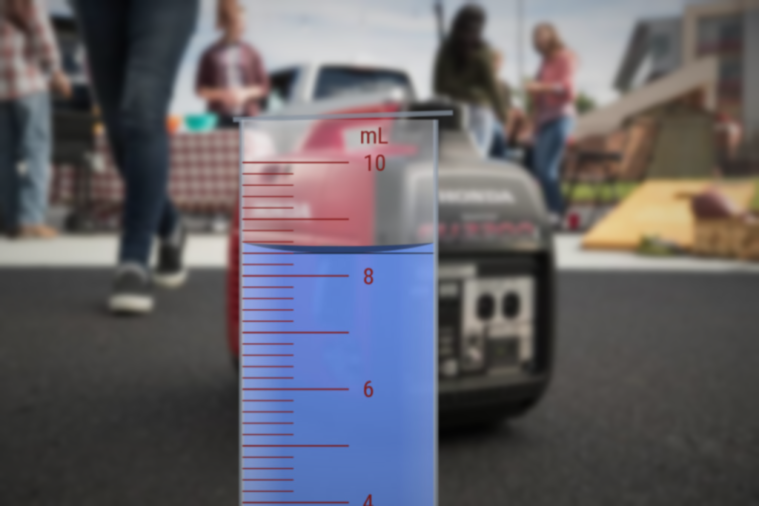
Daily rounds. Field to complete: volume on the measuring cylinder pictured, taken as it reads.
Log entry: 8.4 mL
